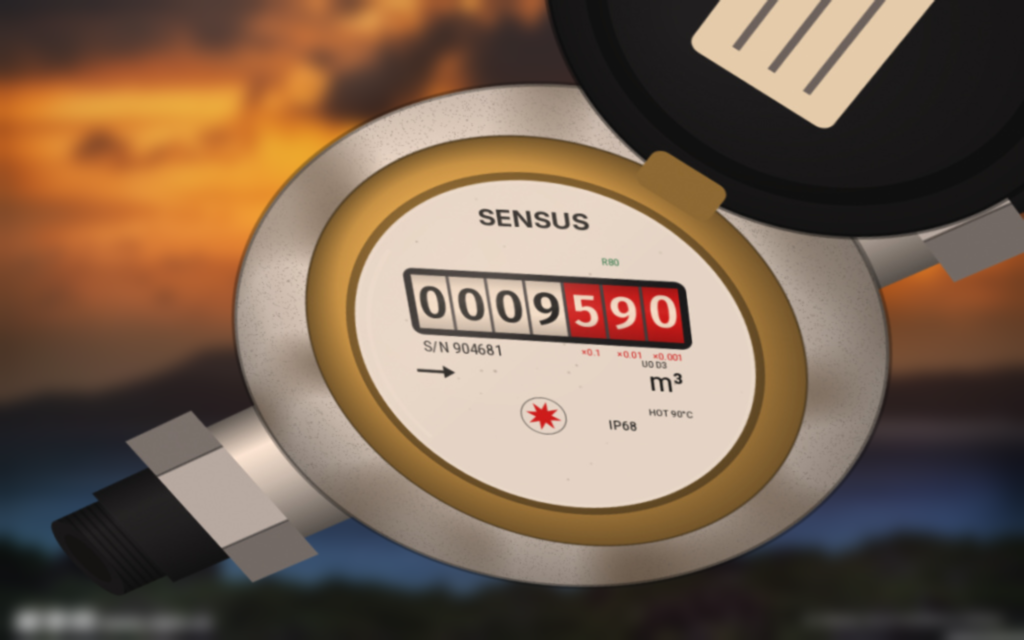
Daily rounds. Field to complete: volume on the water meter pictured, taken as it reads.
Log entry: 9.590 m³
